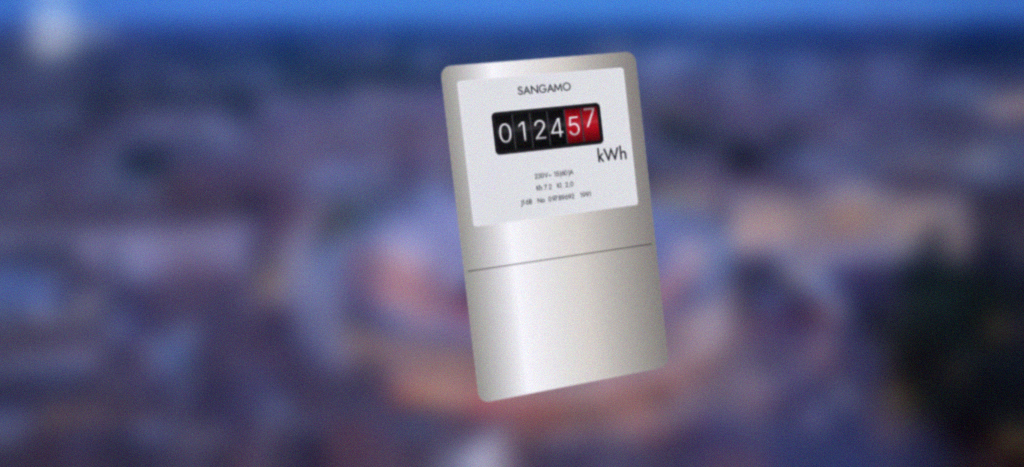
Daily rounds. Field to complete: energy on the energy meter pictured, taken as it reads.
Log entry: 124.57 kWh
